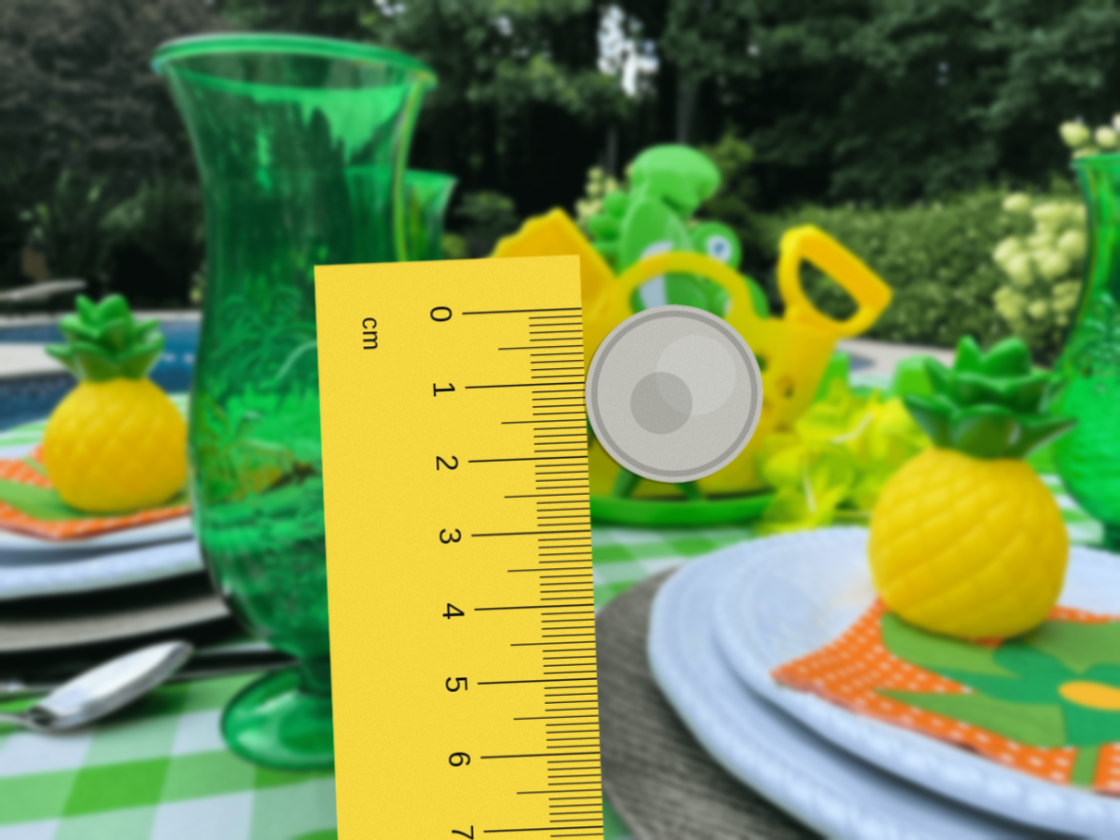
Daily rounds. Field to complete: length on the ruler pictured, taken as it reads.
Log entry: 2.4 cm
